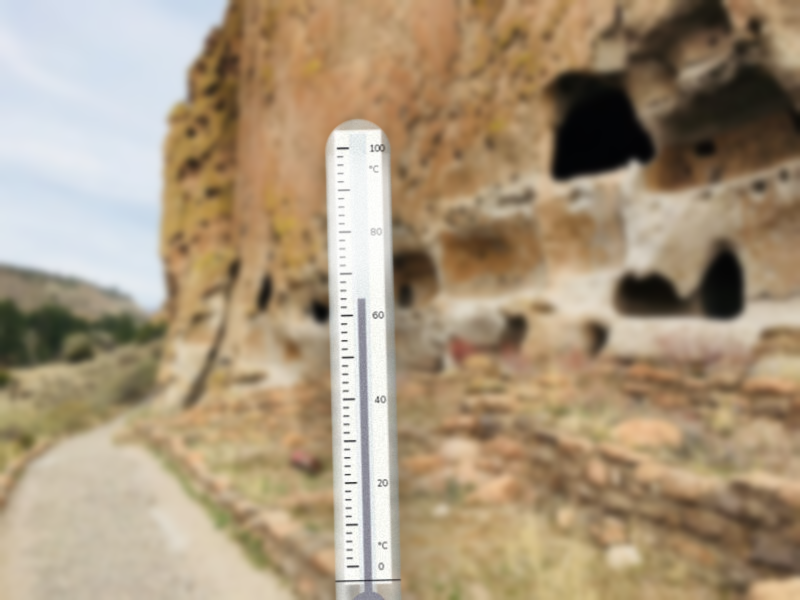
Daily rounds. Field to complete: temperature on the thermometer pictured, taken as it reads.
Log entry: 64 °C
